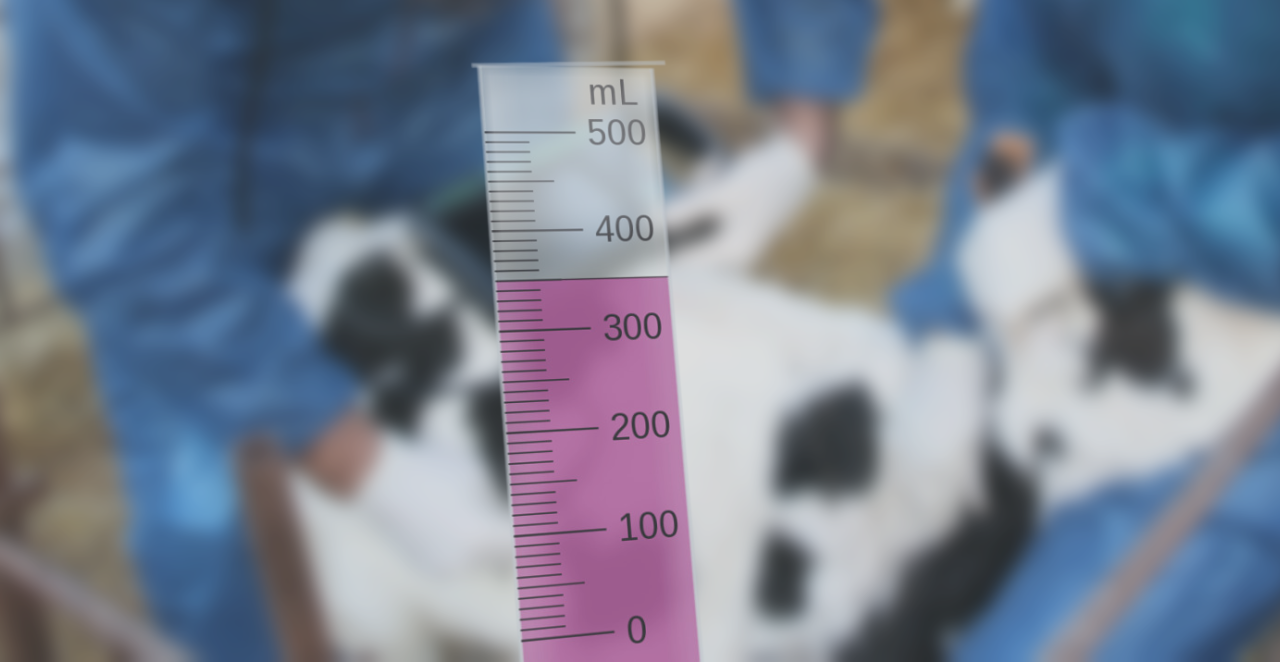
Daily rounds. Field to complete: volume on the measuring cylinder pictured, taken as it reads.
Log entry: 350 mL
